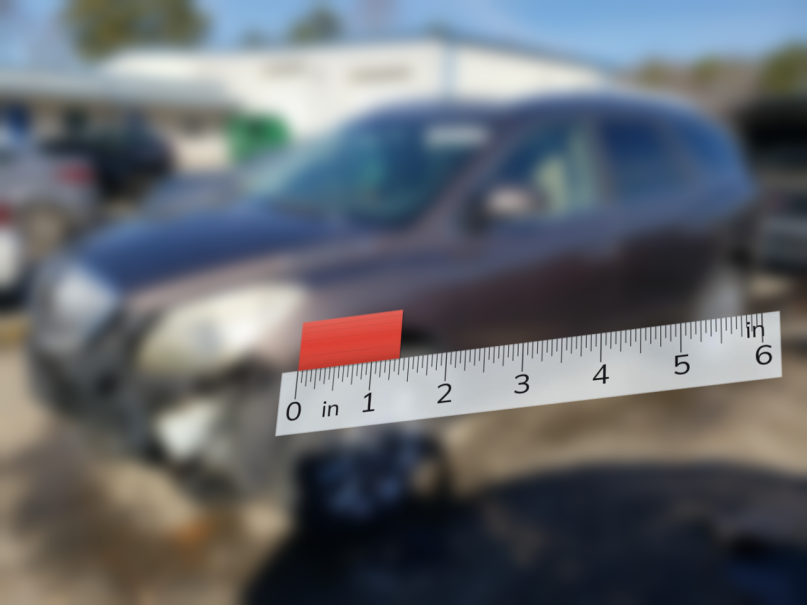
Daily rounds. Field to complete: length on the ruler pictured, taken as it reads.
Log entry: 1.375 in
